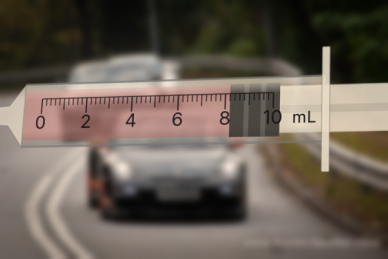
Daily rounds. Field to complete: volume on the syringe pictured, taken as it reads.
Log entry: 8.2 mL
